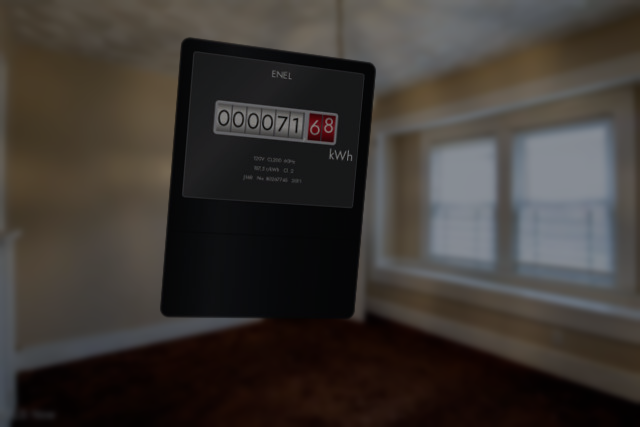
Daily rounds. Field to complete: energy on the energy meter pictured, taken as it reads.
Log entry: 71.68 kWh
